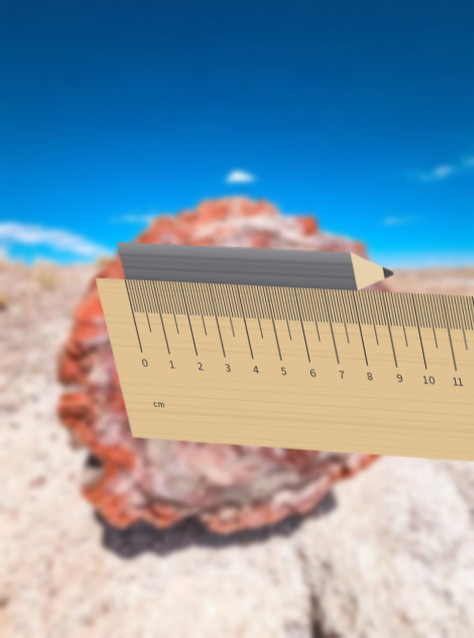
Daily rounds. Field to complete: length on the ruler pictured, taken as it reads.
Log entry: 9.5 cm
